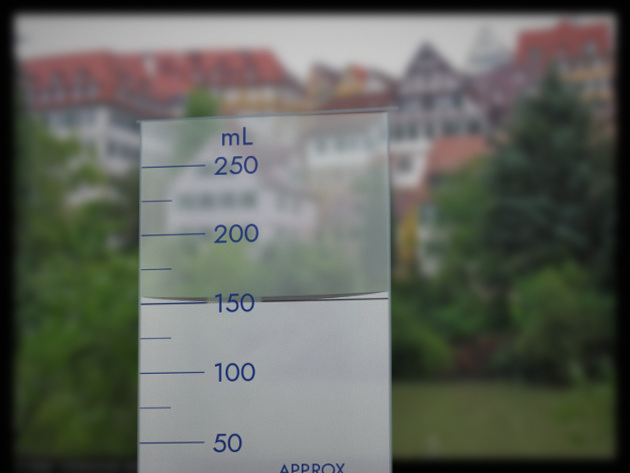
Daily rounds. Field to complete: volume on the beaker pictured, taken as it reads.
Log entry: 150 mL
